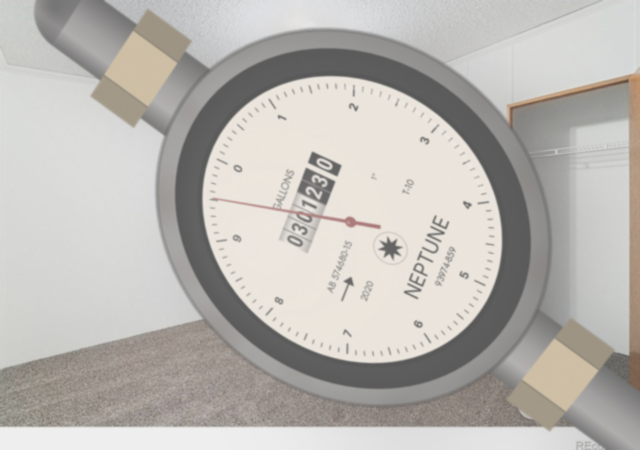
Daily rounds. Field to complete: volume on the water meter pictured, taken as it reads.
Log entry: 301229.5 gal
